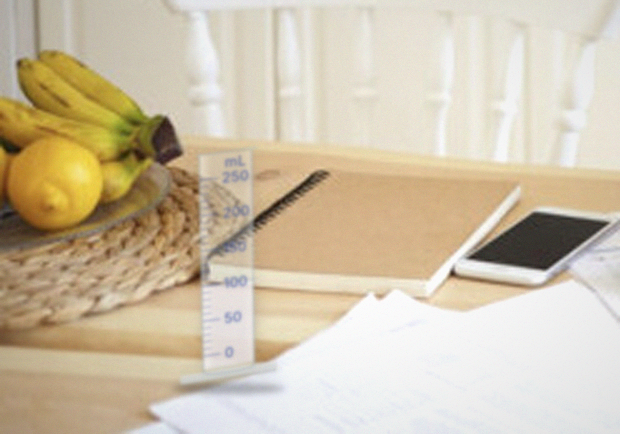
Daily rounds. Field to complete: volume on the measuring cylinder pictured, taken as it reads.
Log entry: 100 mL
